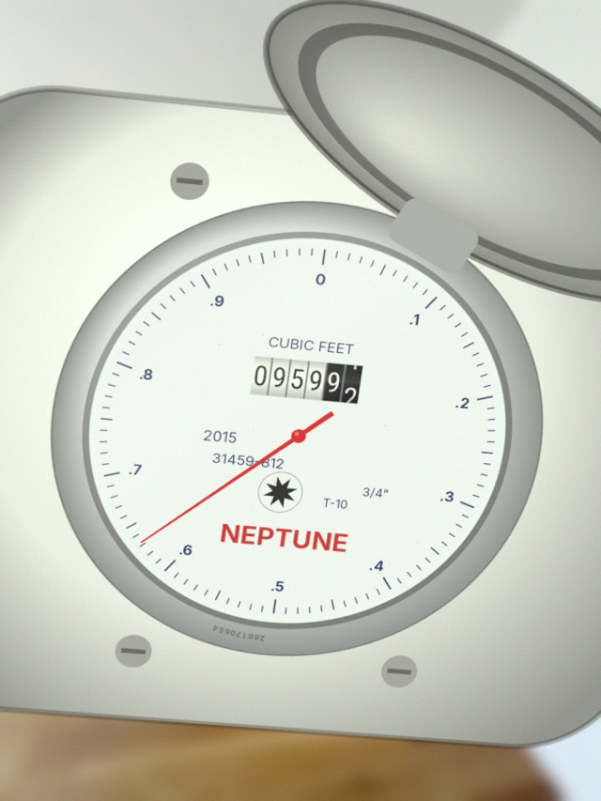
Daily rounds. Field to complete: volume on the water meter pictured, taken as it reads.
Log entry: 95991.63 ft³
